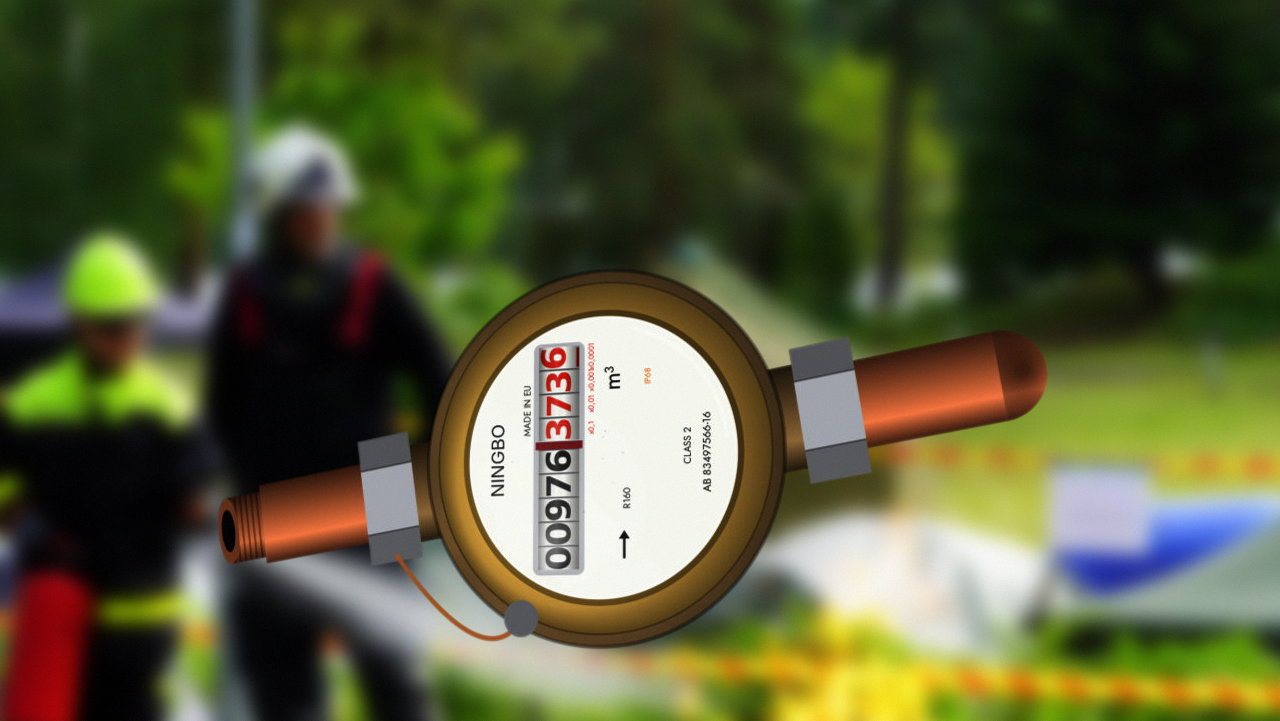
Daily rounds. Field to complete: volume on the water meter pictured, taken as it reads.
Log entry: 976.3736 m³
